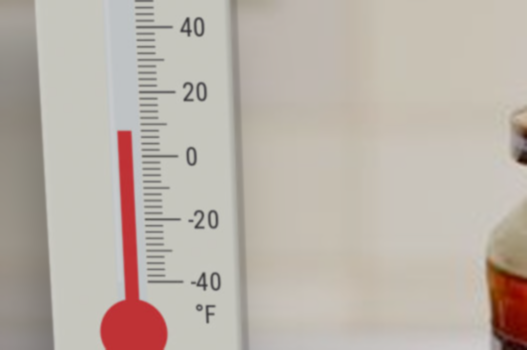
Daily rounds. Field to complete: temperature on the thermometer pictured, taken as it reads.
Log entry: 8 °F
